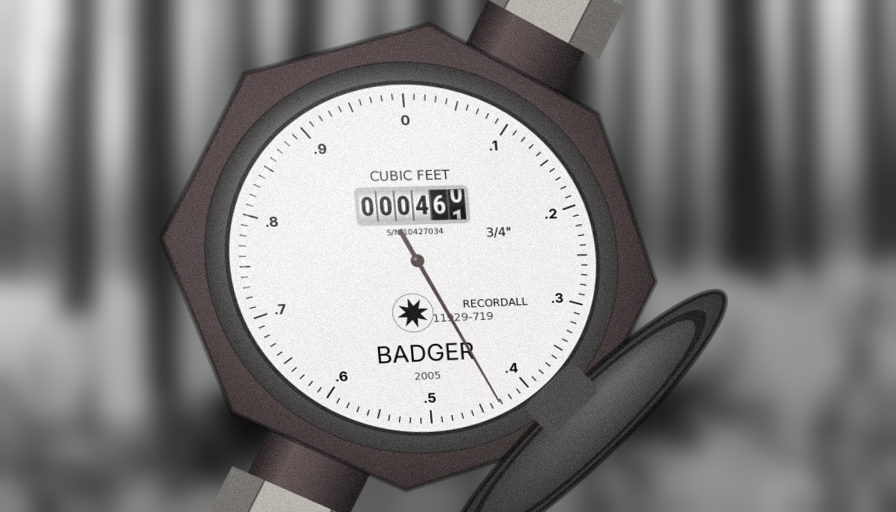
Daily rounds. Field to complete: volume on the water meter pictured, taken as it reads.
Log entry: 460.43 ft³
